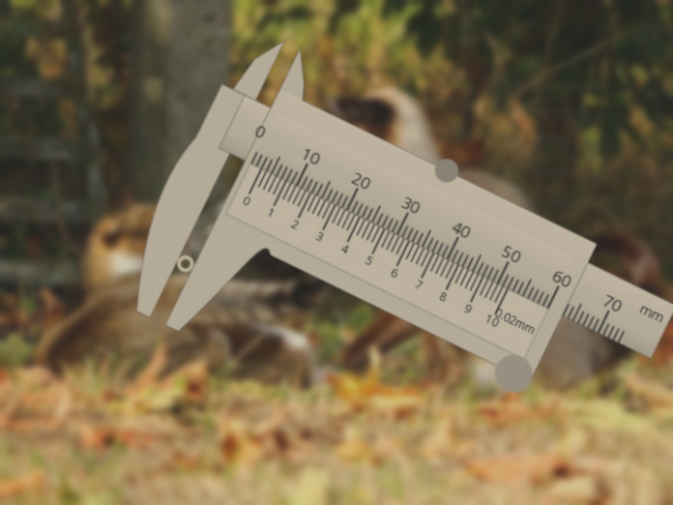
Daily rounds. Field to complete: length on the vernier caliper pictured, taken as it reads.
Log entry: 3.0 mm
